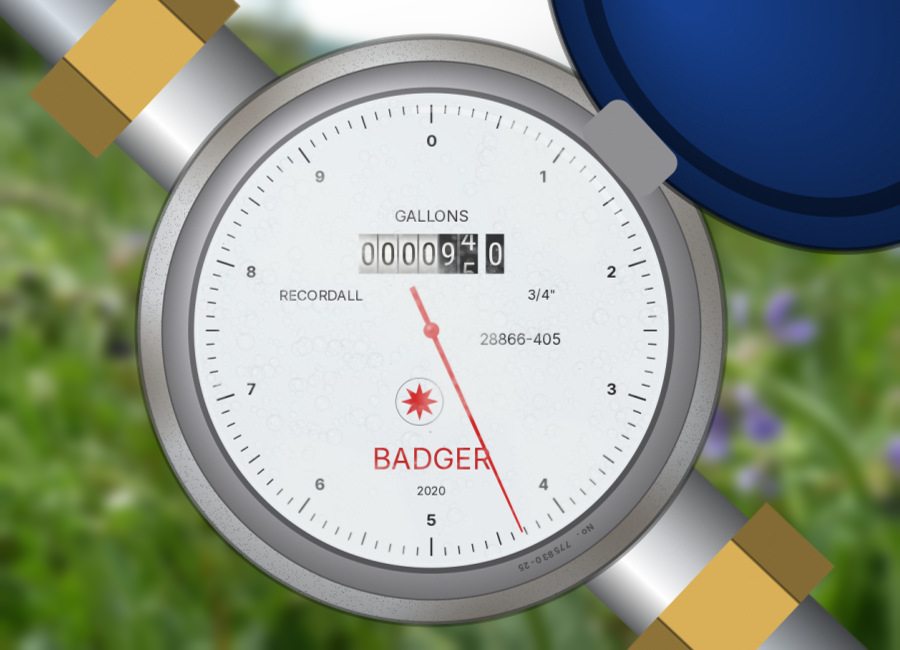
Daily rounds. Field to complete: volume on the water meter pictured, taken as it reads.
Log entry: 944.3 gal
